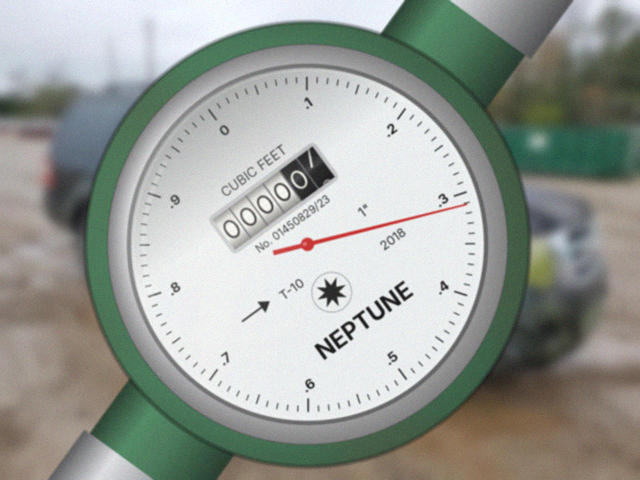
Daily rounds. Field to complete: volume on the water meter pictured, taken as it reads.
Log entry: 7.31 ft³
